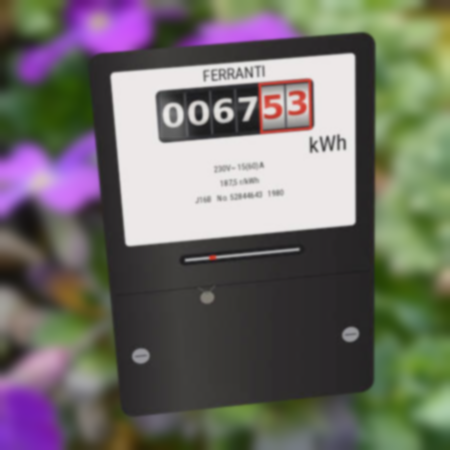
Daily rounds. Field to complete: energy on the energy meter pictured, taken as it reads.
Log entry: 67.53 kWh
